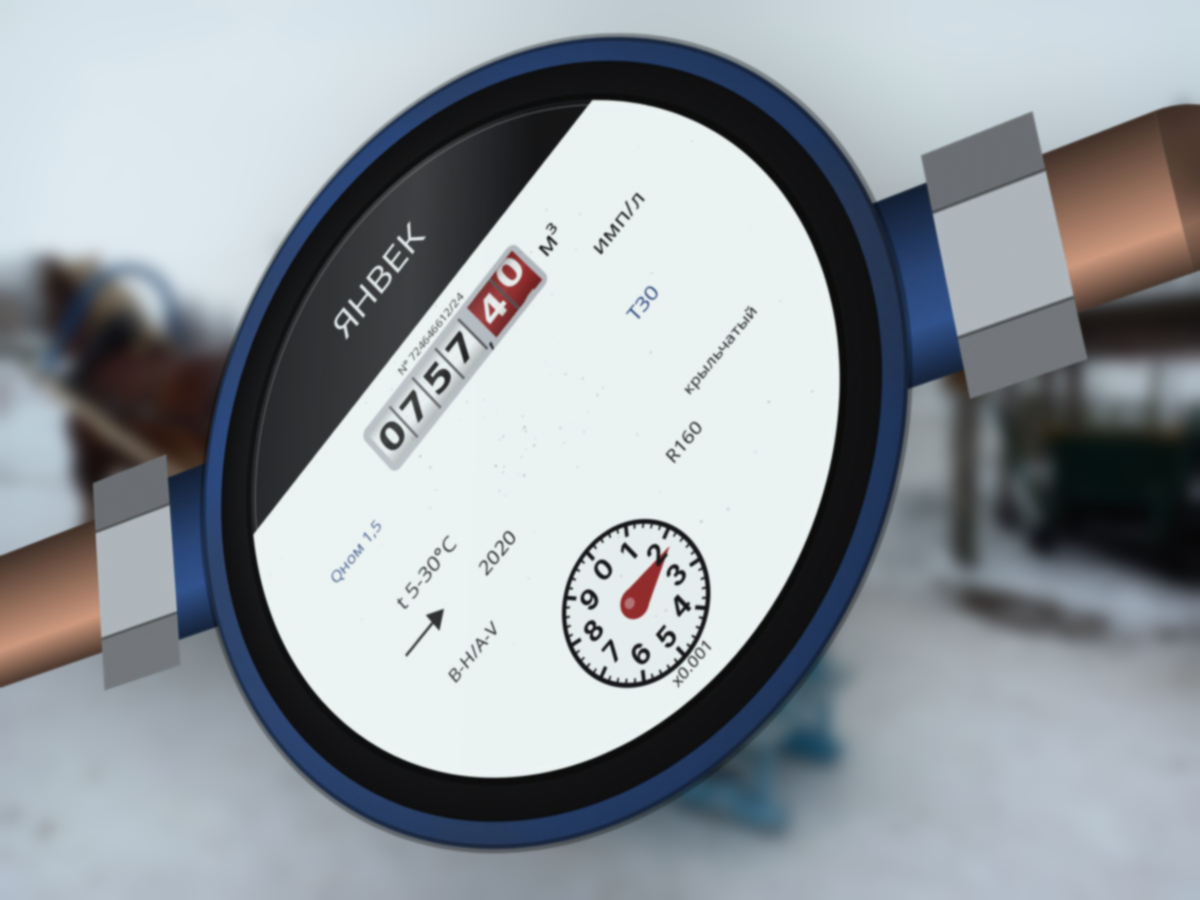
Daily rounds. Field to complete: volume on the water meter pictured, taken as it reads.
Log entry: 757.402 m³
